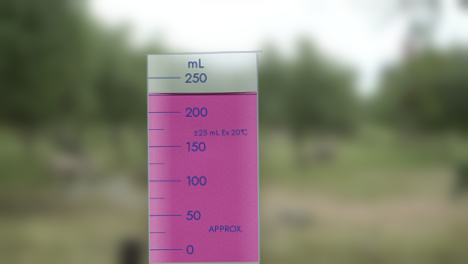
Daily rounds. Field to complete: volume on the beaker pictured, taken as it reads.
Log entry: 225 mL
